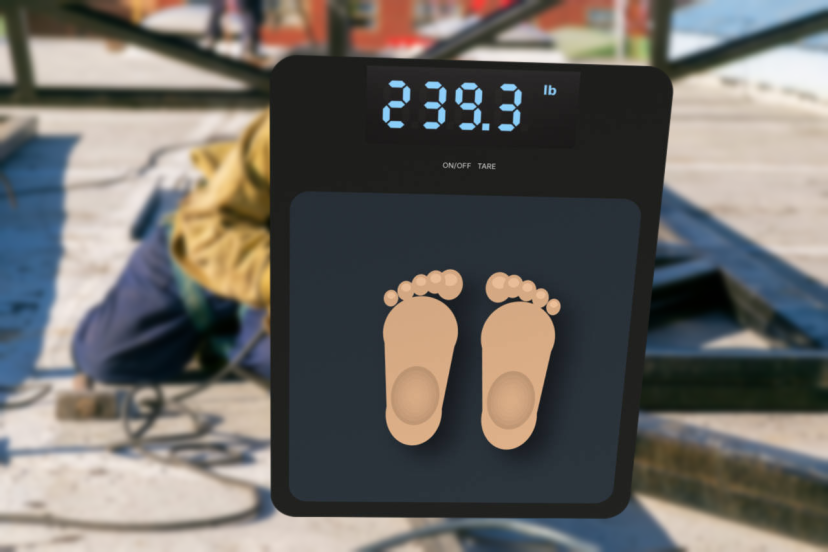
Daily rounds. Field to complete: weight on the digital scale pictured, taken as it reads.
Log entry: 239.3 lb
